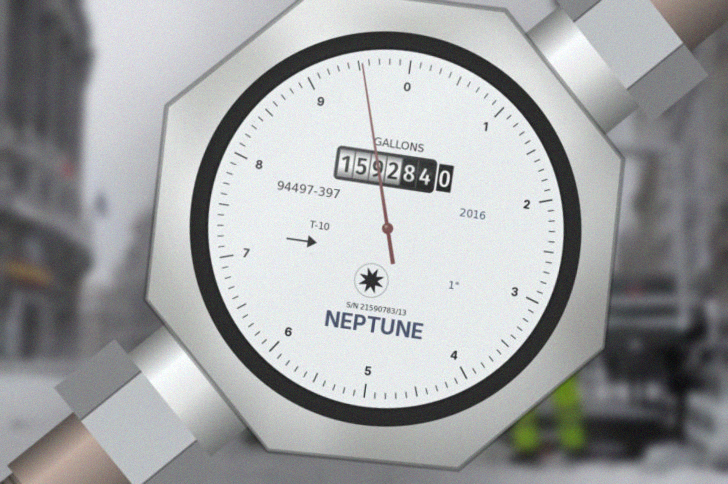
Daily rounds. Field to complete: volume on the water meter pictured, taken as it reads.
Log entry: 1592839.5 gal
